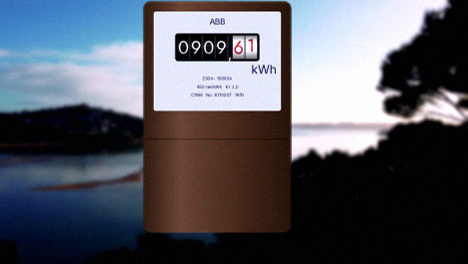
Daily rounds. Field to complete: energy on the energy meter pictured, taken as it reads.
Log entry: 909.61 kWh
